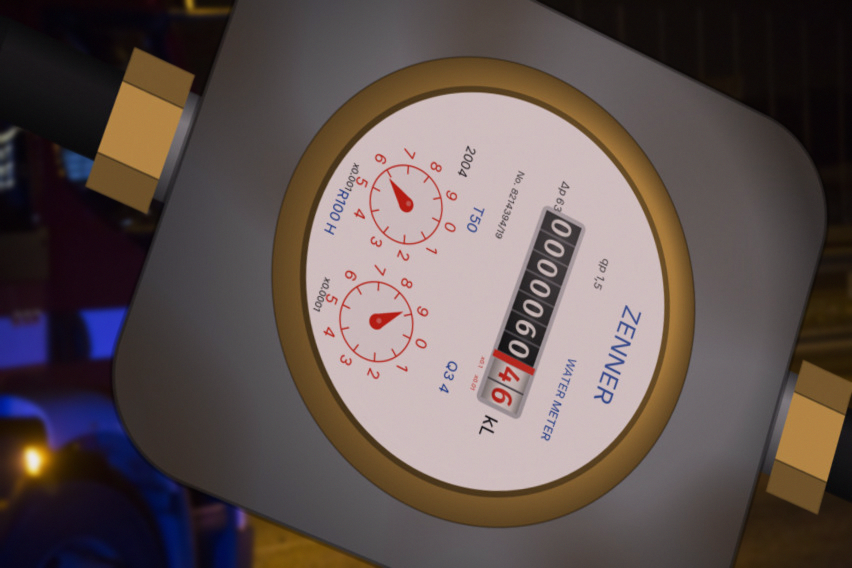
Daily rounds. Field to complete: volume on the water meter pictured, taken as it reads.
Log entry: 60.4658 kL
